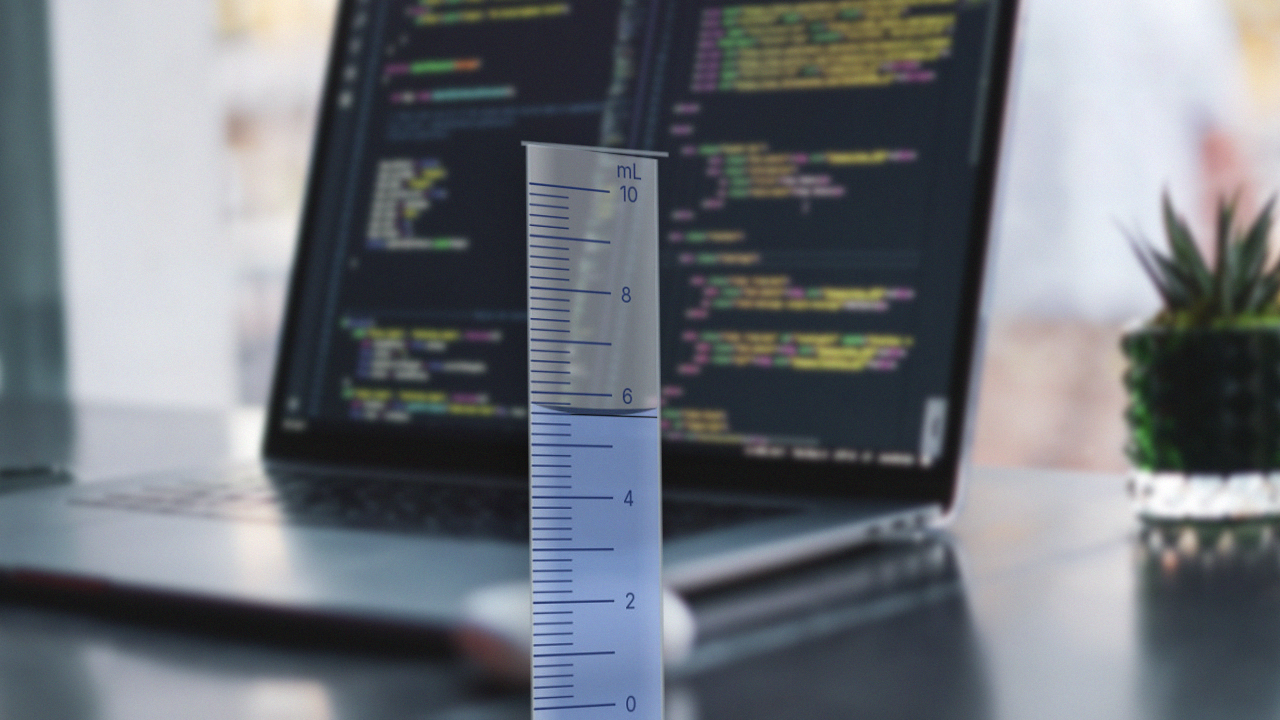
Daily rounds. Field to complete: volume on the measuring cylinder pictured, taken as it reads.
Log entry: 5.6 mL
